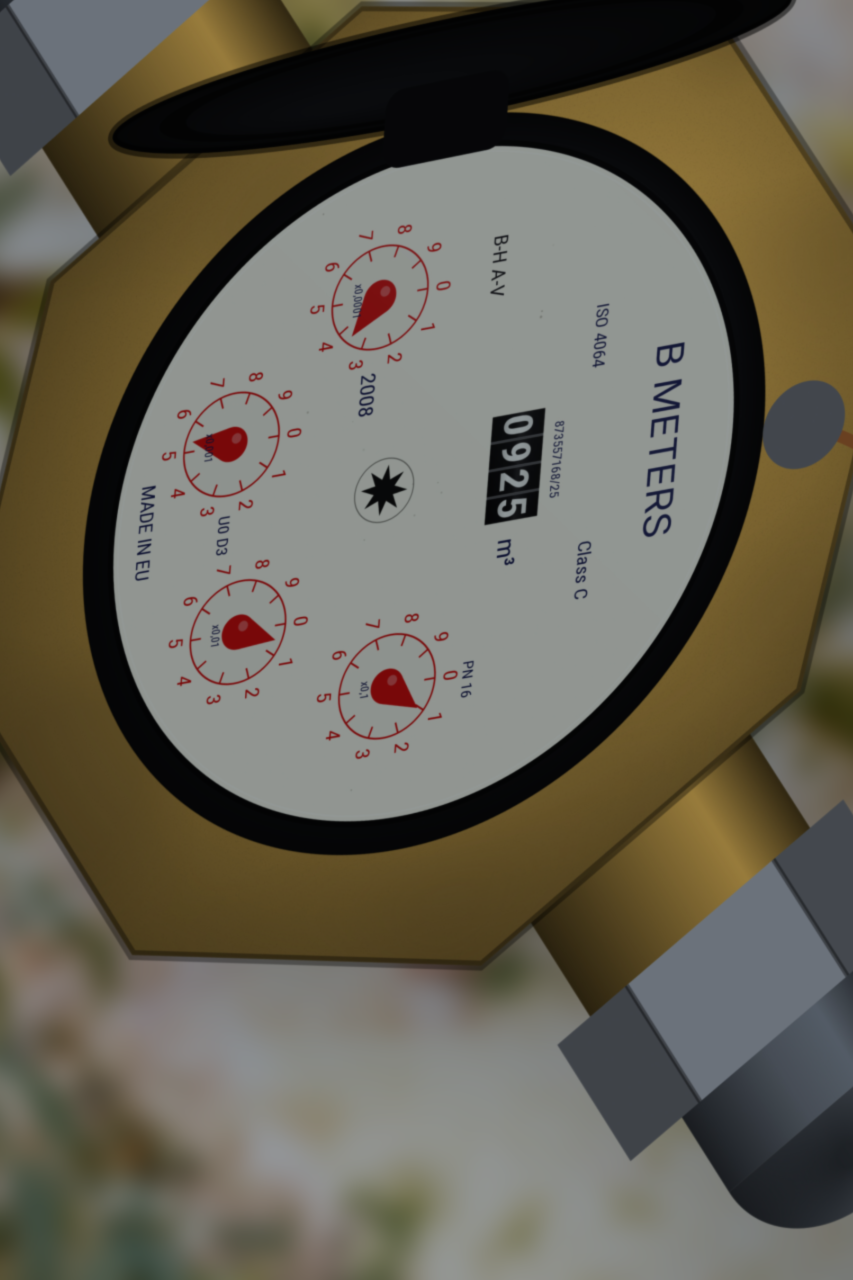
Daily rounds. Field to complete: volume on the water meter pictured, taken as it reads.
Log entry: 925.1053 m³
